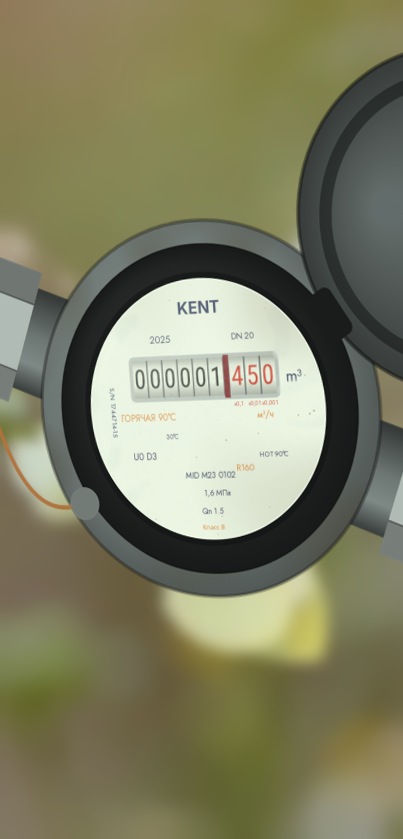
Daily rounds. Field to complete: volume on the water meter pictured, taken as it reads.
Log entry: 1.450 m³
